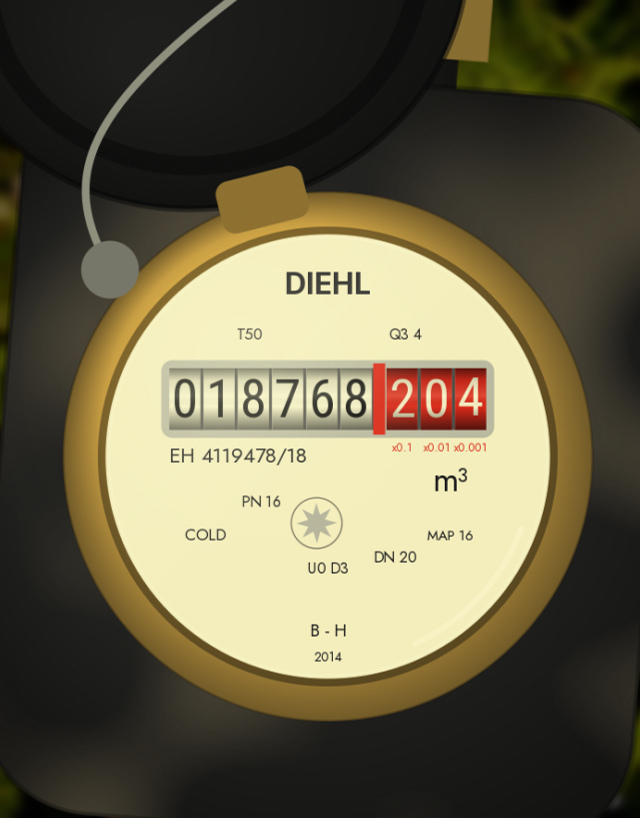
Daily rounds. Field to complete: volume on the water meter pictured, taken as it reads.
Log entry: 18768.204 m³
